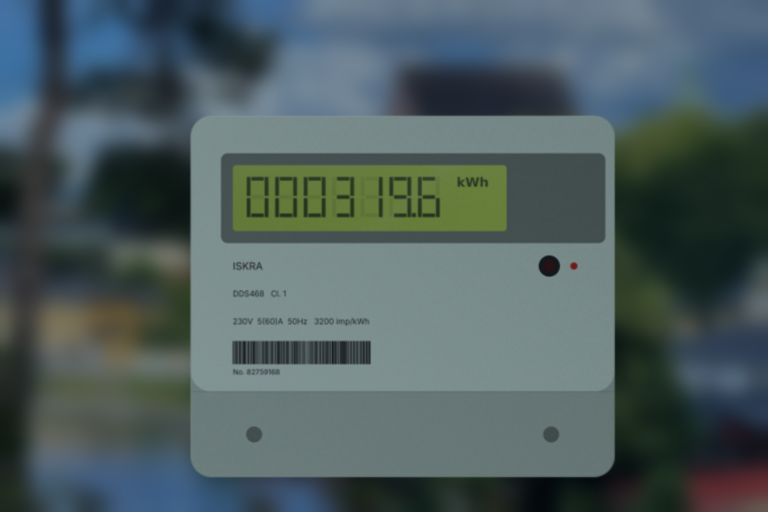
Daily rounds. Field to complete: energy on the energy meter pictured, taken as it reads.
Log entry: 319.6 kWh
